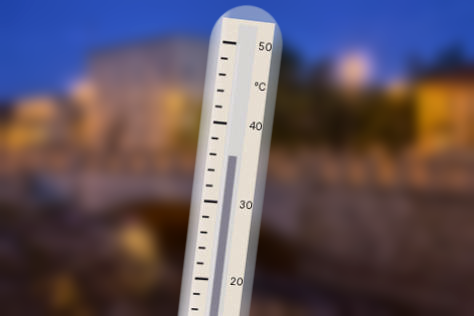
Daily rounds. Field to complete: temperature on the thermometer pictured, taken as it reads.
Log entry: 36 °C
